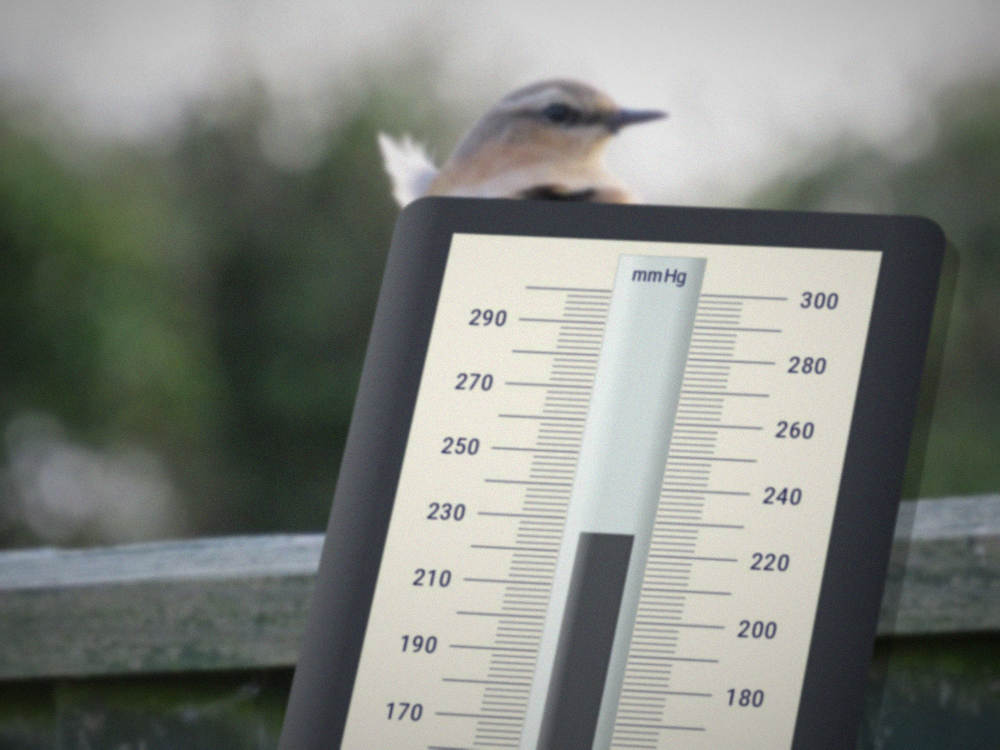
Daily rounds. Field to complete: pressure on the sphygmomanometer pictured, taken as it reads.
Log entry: 226 mmHg
